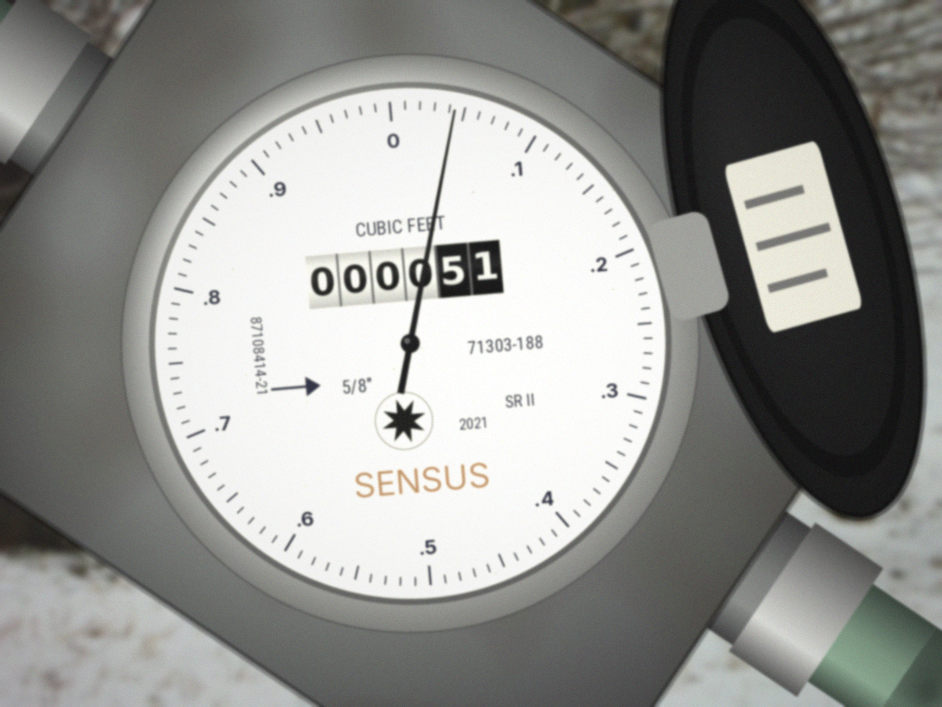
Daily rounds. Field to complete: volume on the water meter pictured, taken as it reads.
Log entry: 51.04 ft³
